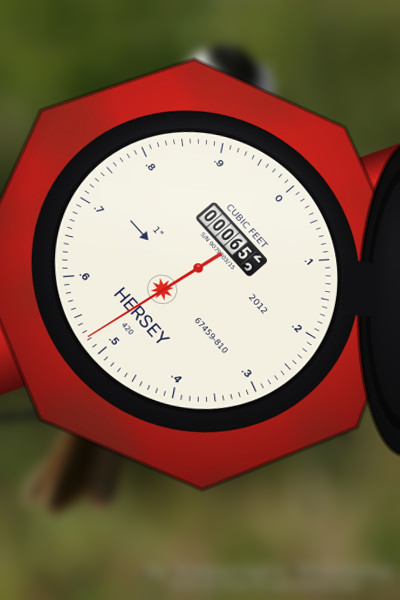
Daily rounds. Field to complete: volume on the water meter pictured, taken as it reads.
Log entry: 652.52 ft³
